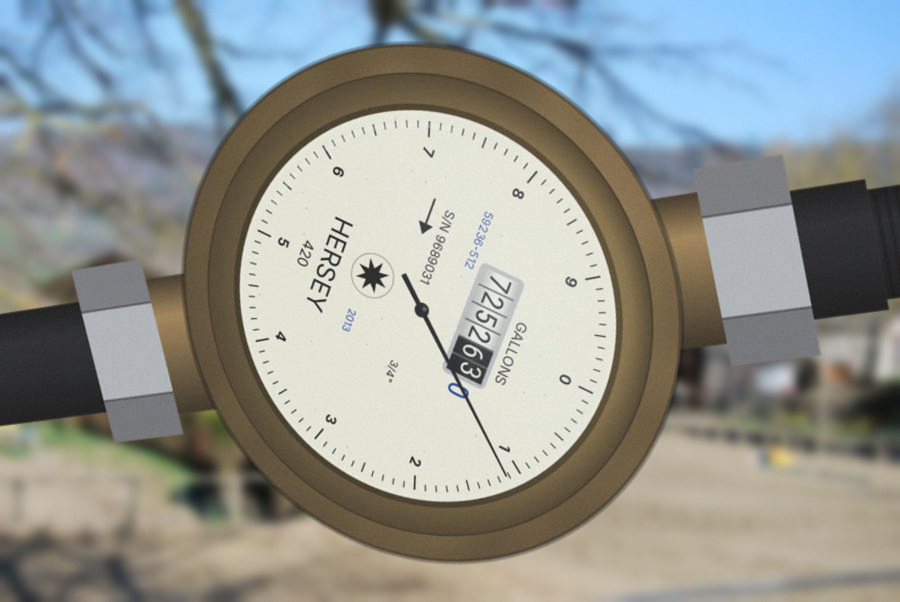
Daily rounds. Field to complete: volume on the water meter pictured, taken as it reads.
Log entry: 7252631.1 gal
